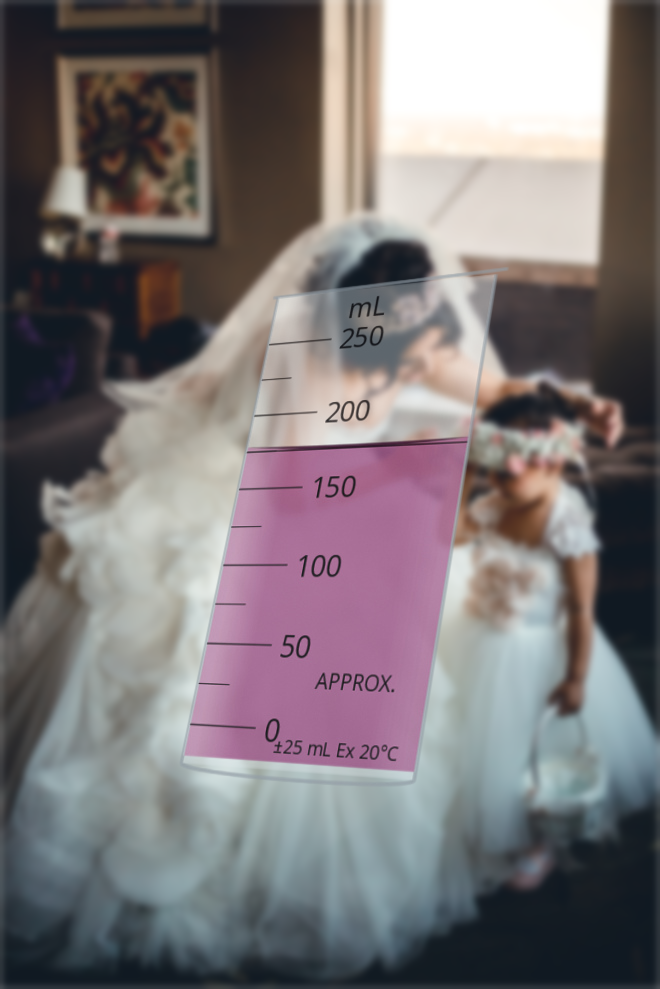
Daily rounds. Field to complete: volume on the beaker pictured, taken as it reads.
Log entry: 175 mL
